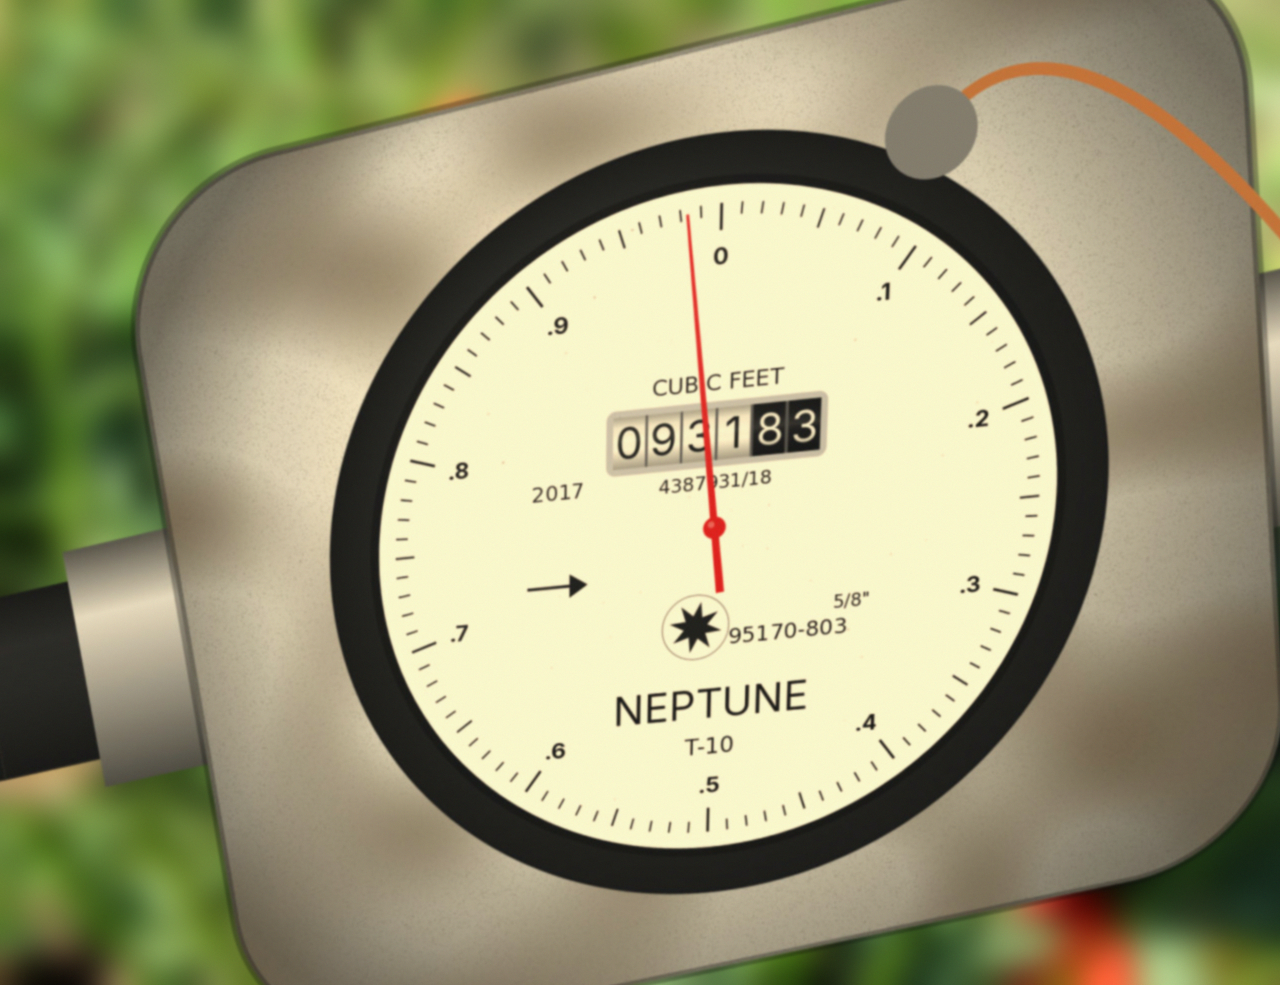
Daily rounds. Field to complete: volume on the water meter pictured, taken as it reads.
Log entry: 93182.98 ft³
